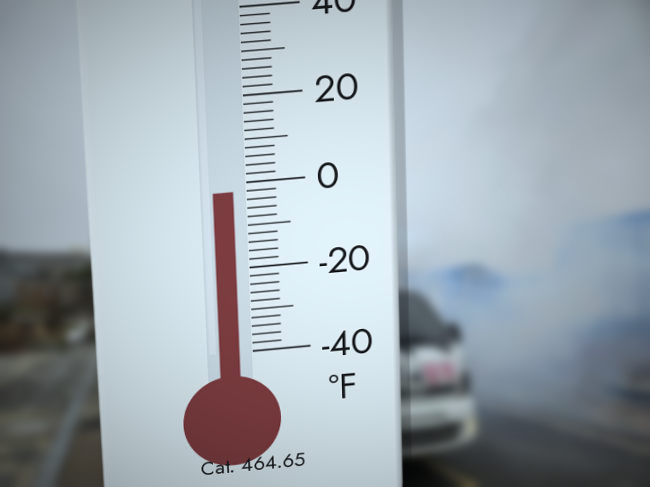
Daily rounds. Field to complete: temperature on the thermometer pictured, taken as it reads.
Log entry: -2 °F
